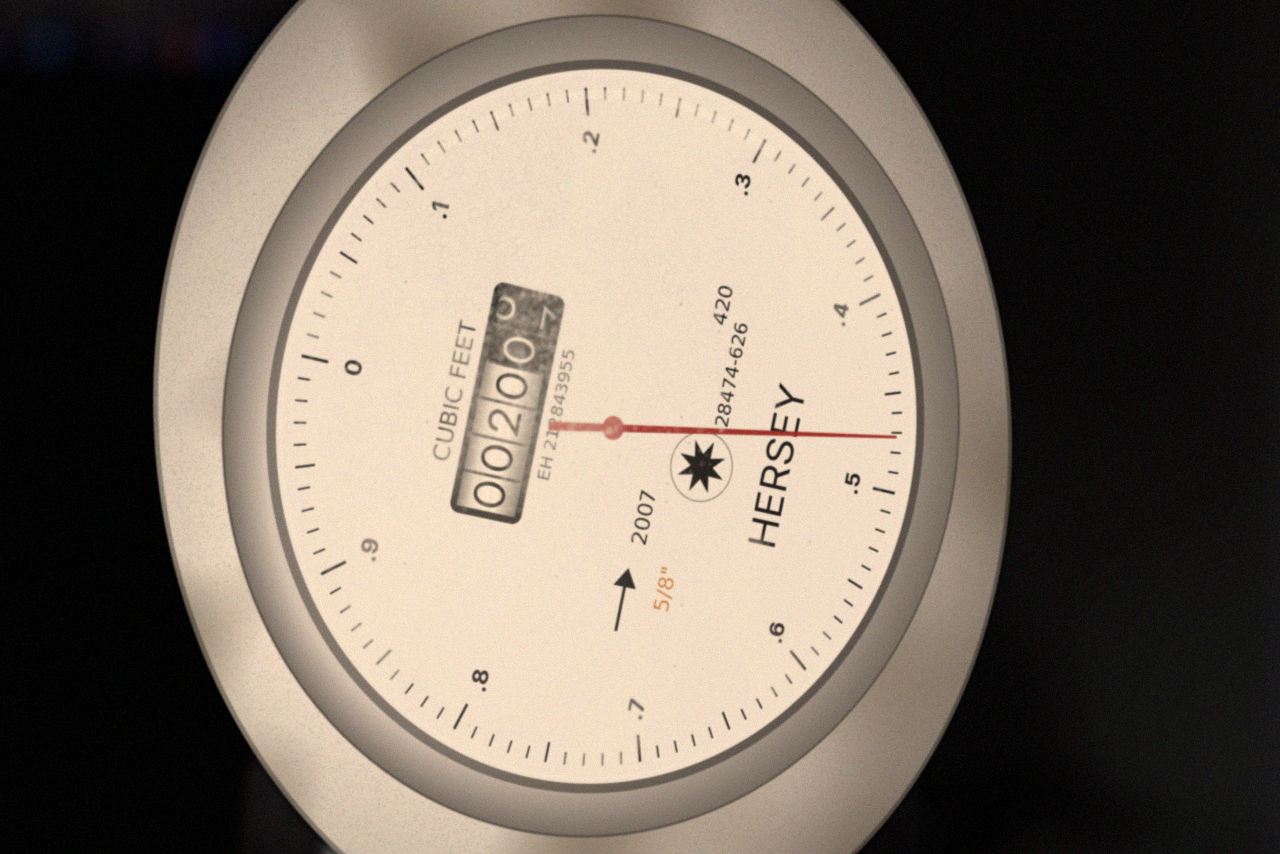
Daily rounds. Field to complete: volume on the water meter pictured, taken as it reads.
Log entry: 2006.47 ft³
